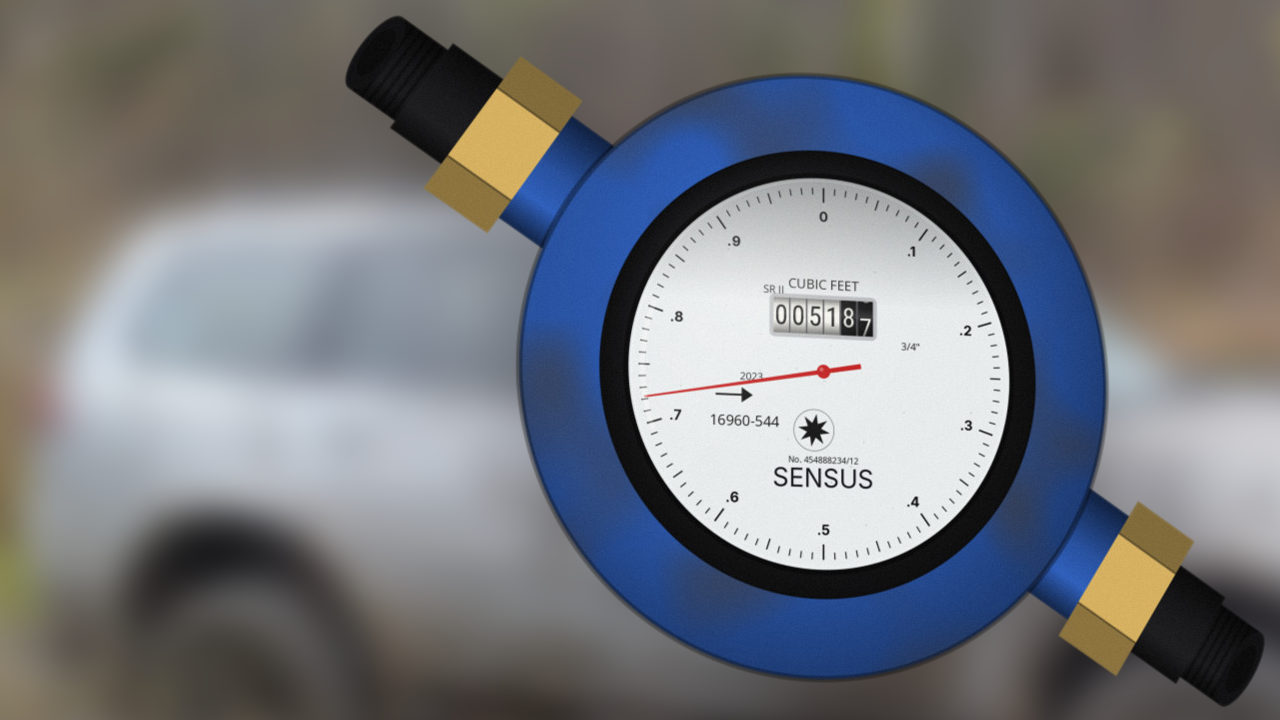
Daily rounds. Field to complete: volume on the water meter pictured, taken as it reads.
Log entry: 5186.72 ft³
